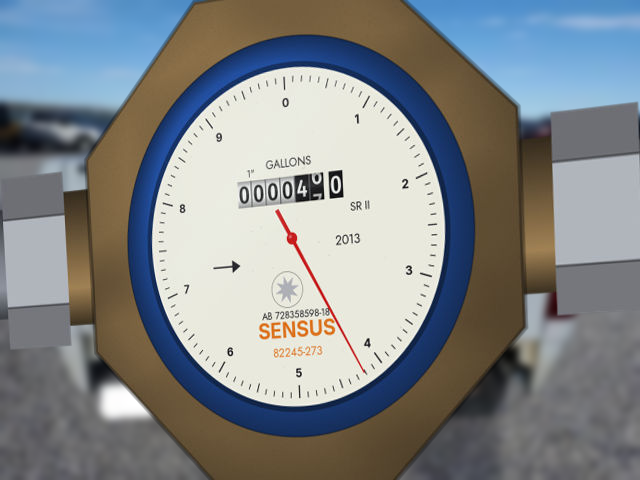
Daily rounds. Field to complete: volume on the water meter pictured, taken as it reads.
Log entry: 464.2 gal
